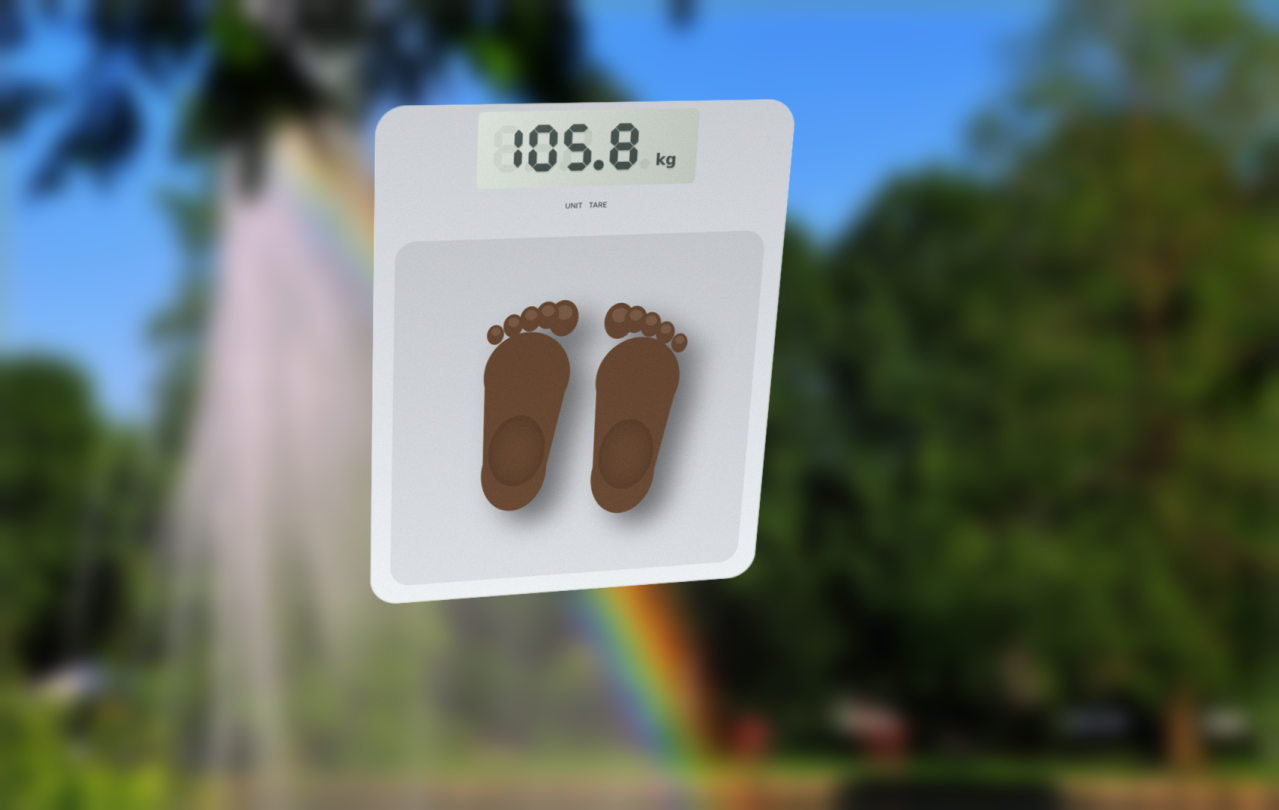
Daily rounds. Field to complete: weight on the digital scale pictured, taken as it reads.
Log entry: 105.8 kg
